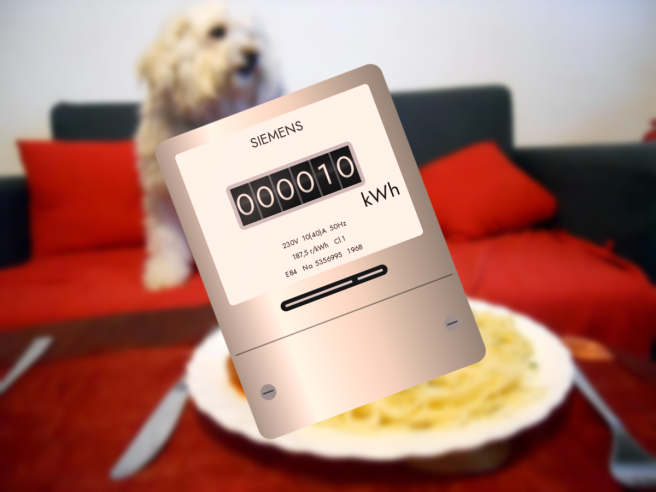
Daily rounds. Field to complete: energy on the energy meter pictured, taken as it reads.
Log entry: 10 kWh
